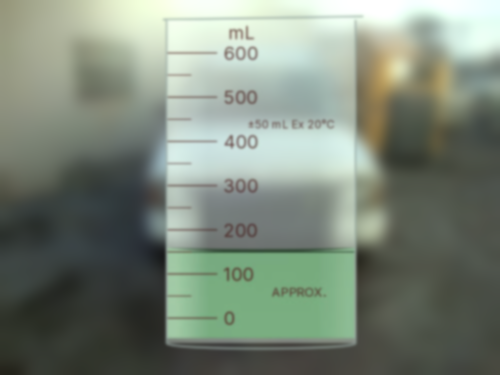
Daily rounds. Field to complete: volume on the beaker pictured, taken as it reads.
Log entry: 150 mL
